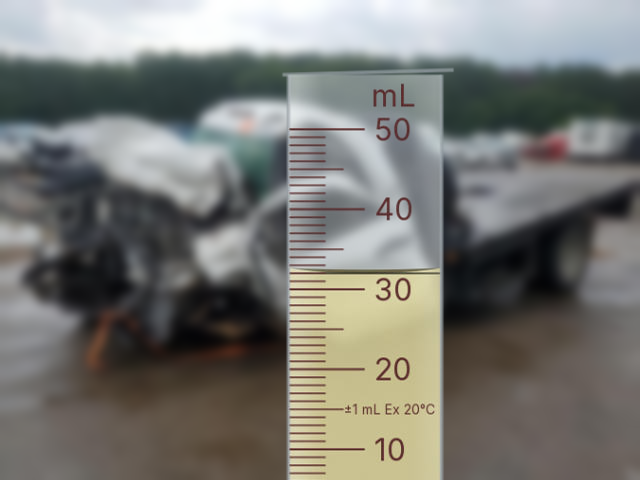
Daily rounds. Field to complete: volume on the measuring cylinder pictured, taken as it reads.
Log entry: 32 mL
